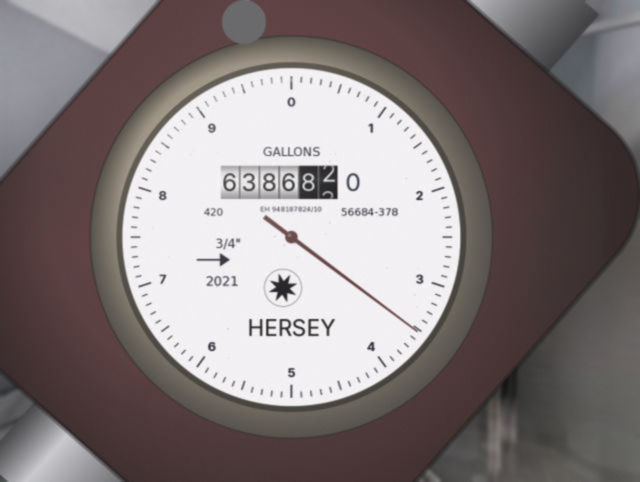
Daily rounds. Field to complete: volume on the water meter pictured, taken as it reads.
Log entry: 6386823.5 gal
